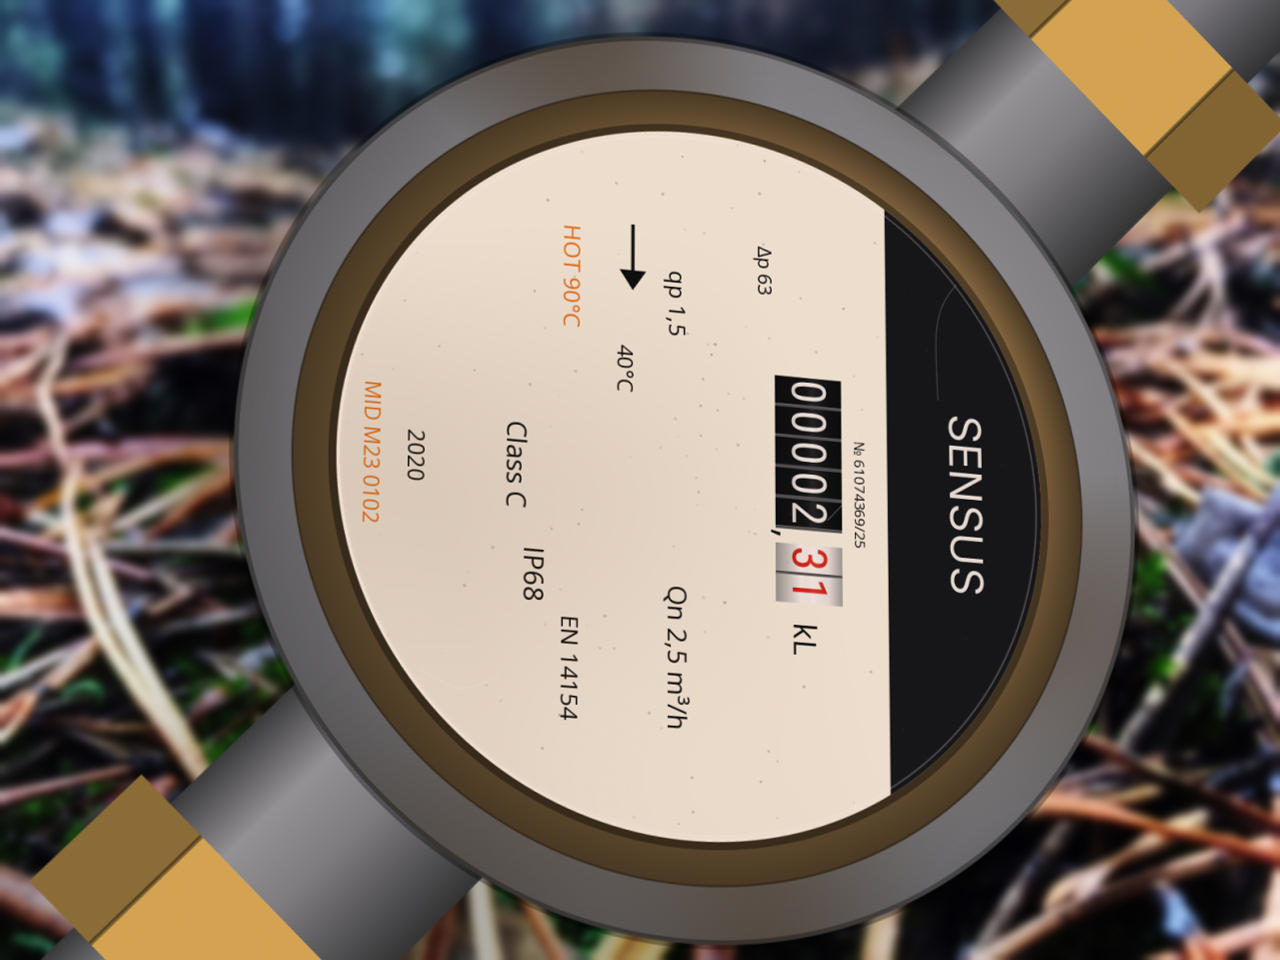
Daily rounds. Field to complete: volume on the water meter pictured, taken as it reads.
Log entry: 2.31 kL
